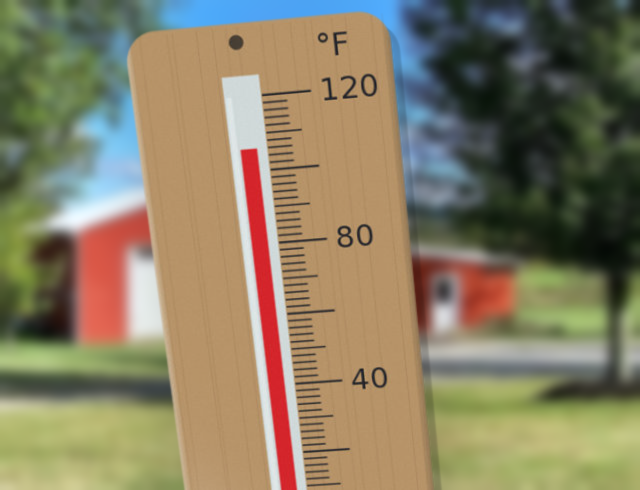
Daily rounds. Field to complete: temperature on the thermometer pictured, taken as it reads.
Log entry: 106 °F
